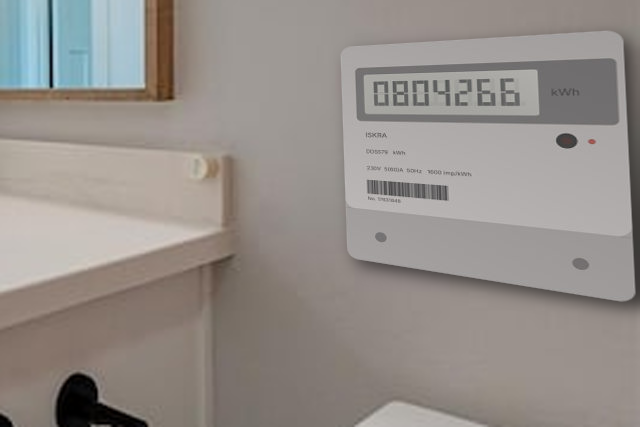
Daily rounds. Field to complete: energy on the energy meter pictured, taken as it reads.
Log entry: 804266 kWh
